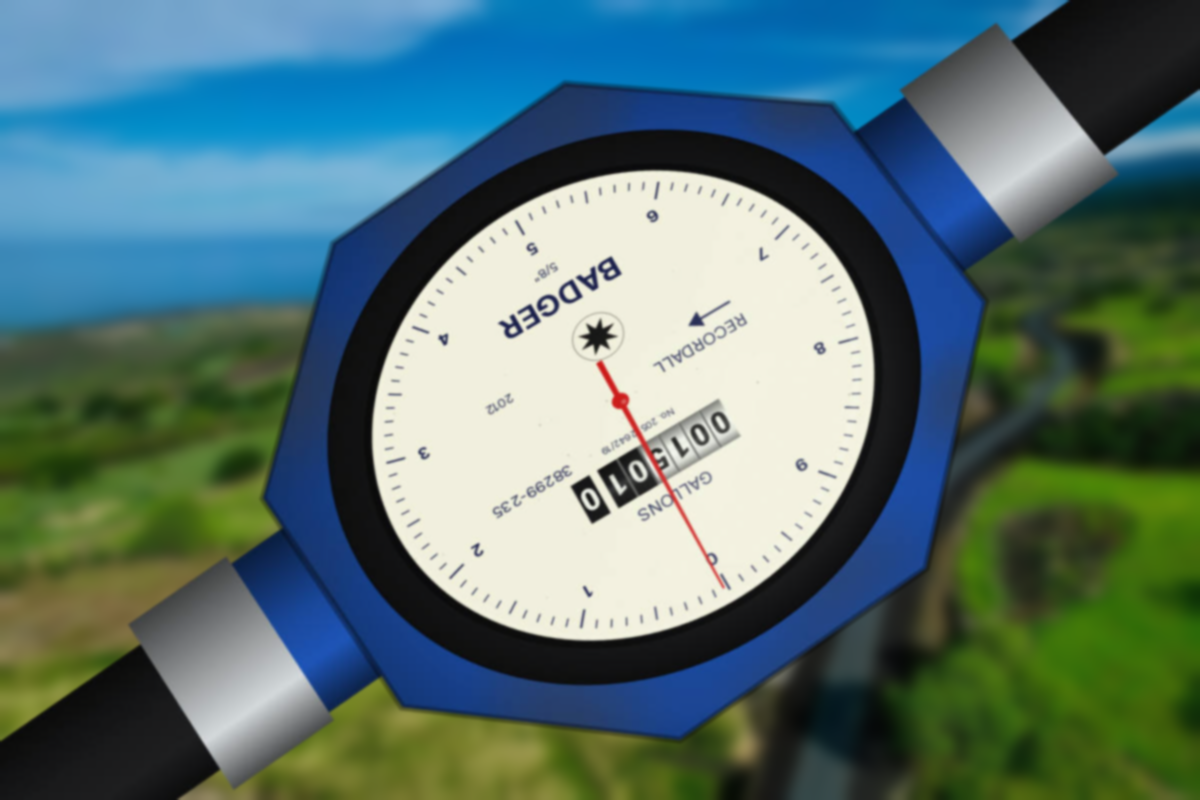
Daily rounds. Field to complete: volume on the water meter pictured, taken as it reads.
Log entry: 15010.0 gal
